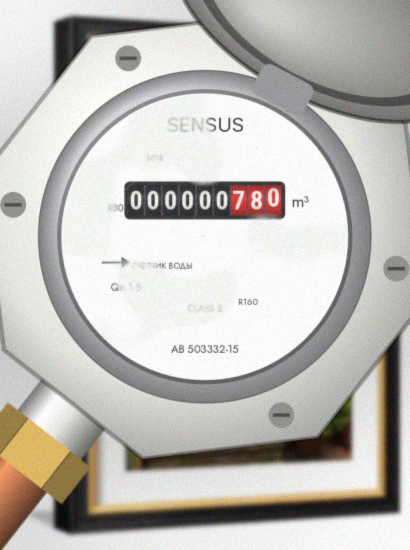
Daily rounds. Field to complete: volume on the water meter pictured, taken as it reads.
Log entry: 0.780 m³
